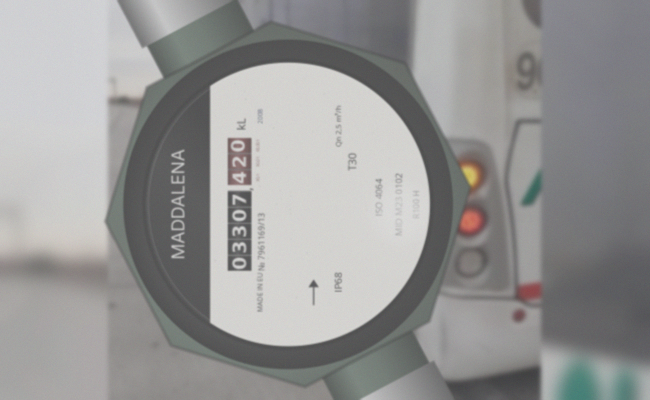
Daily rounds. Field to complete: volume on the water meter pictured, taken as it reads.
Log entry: 3307.420 kL
